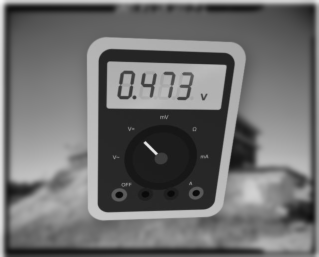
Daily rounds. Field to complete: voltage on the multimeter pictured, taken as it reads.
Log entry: 0.473 V
